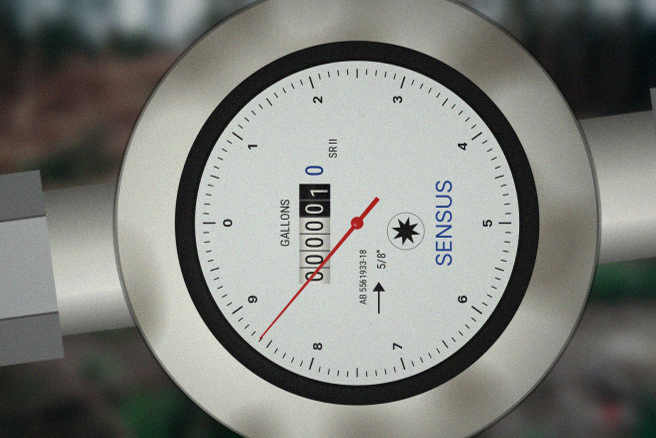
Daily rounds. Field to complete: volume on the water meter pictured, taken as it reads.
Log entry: 8.6 gal
